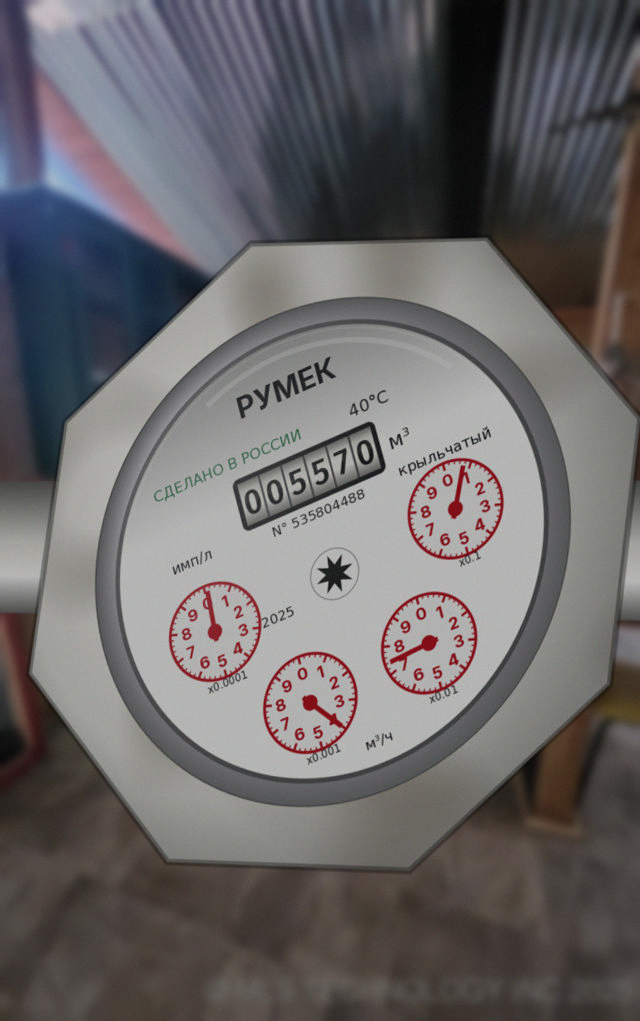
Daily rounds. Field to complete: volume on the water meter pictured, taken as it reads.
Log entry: 5570.0740 m³
